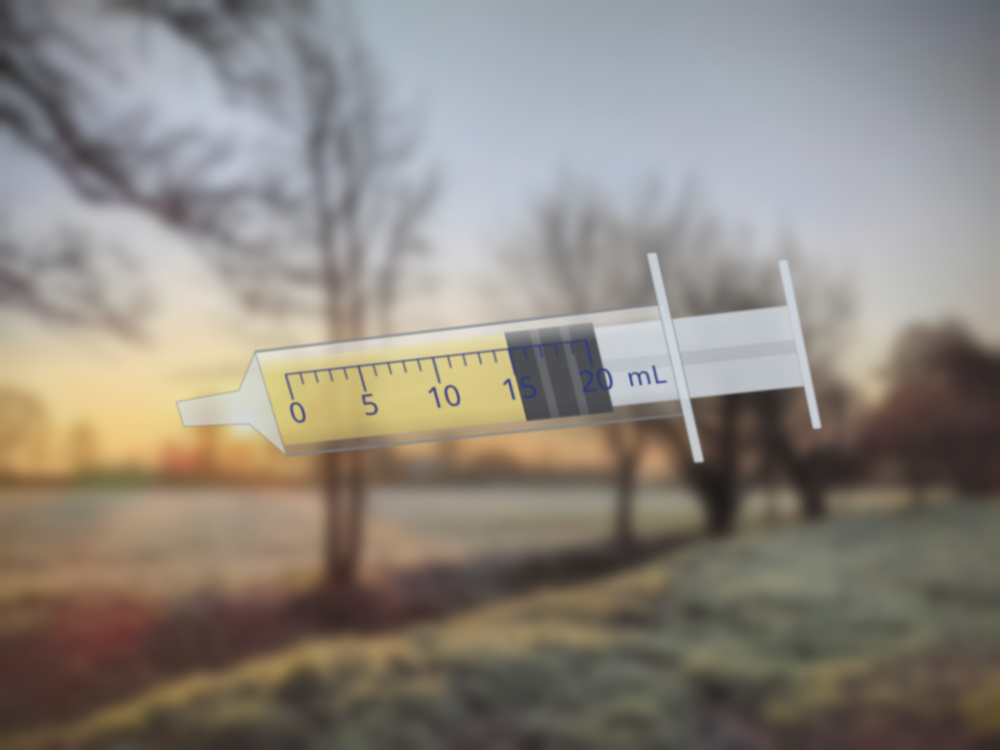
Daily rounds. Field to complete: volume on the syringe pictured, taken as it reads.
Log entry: 15 mL
